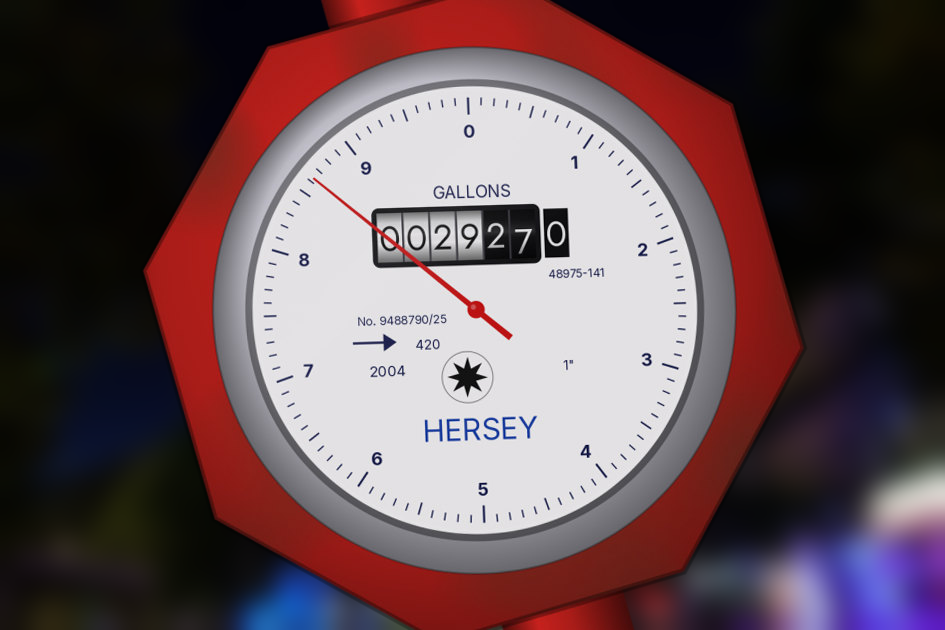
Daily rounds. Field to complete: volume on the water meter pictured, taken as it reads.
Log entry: 29268.6 gal
